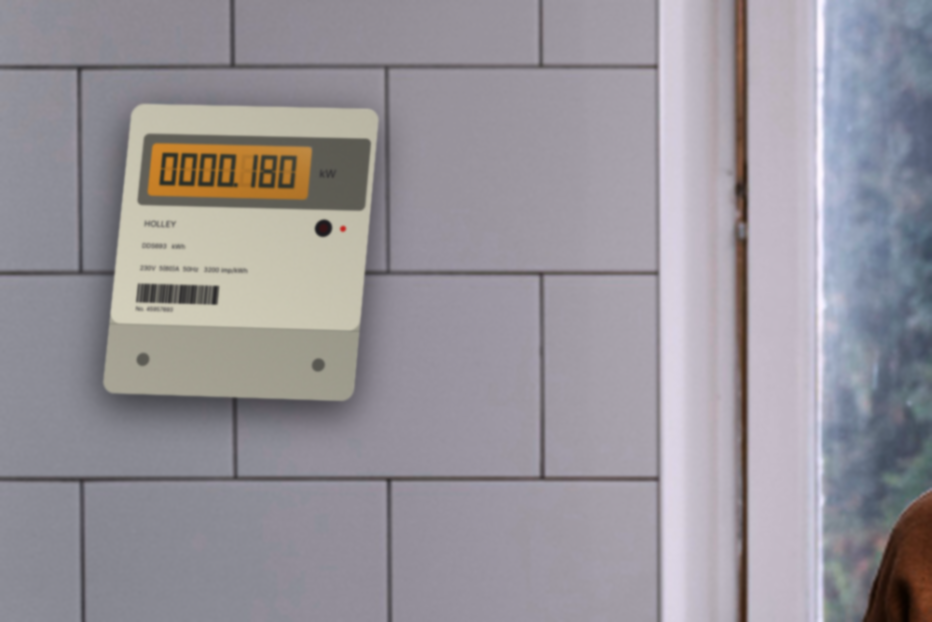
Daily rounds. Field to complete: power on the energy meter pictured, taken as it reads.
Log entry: 0.180 kW
